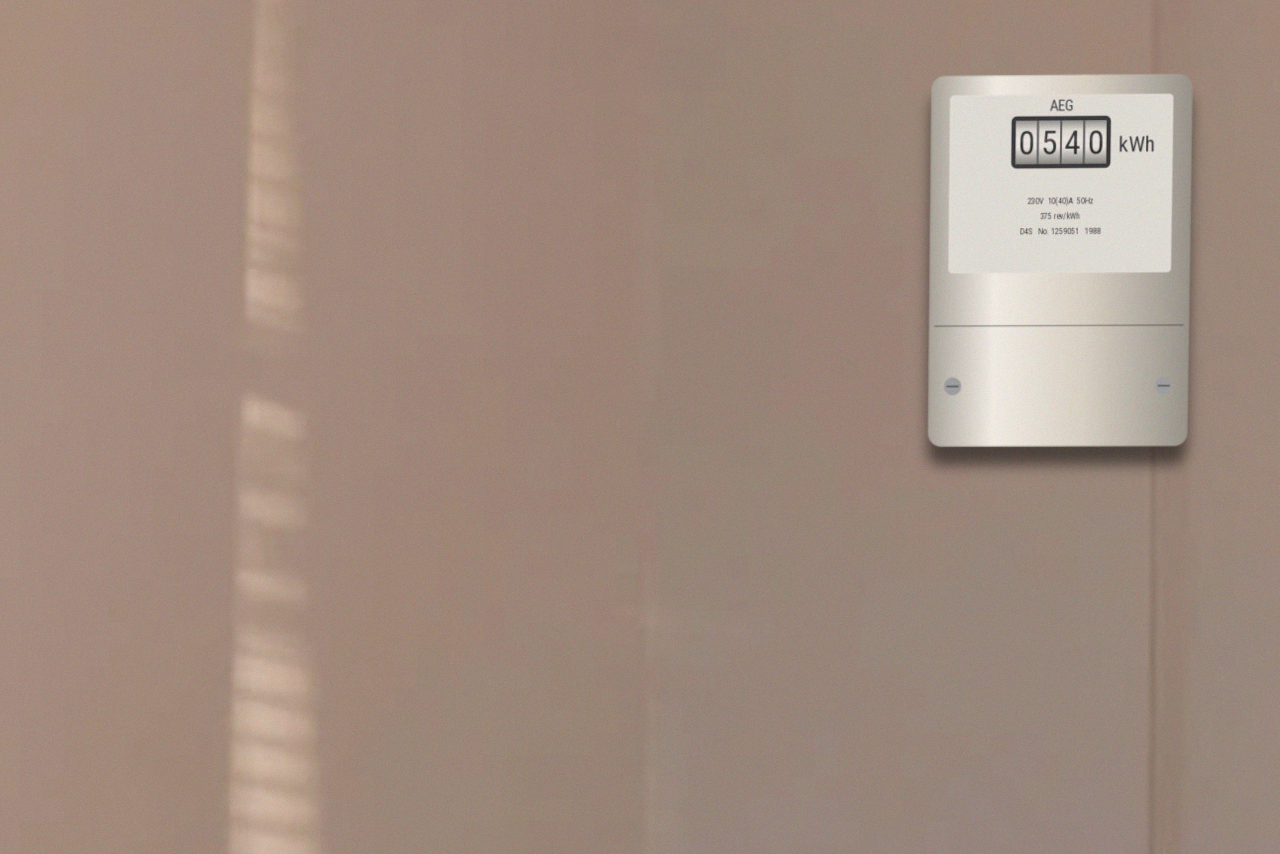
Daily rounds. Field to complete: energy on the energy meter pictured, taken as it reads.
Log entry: 540 kWh
